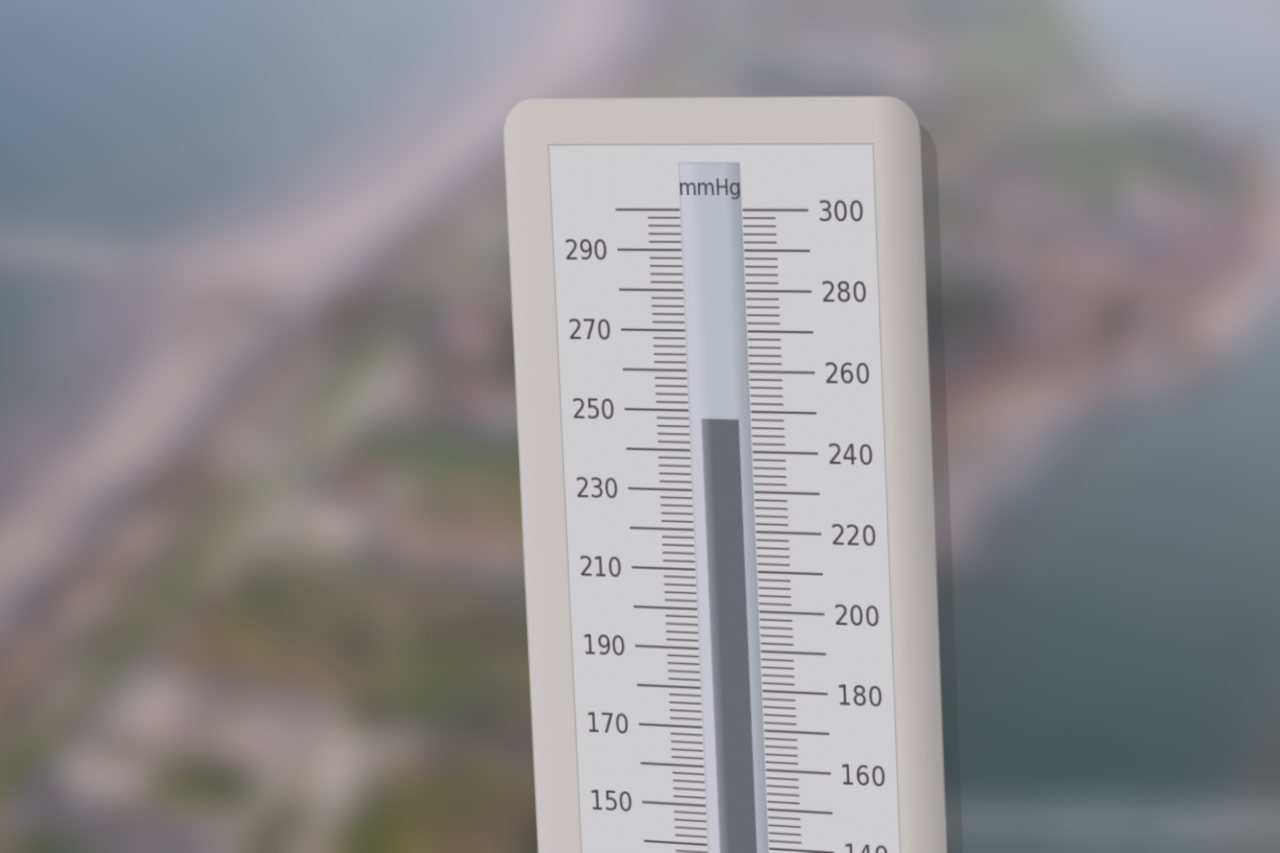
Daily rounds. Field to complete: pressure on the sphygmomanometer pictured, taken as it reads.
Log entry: 248 mmHg
